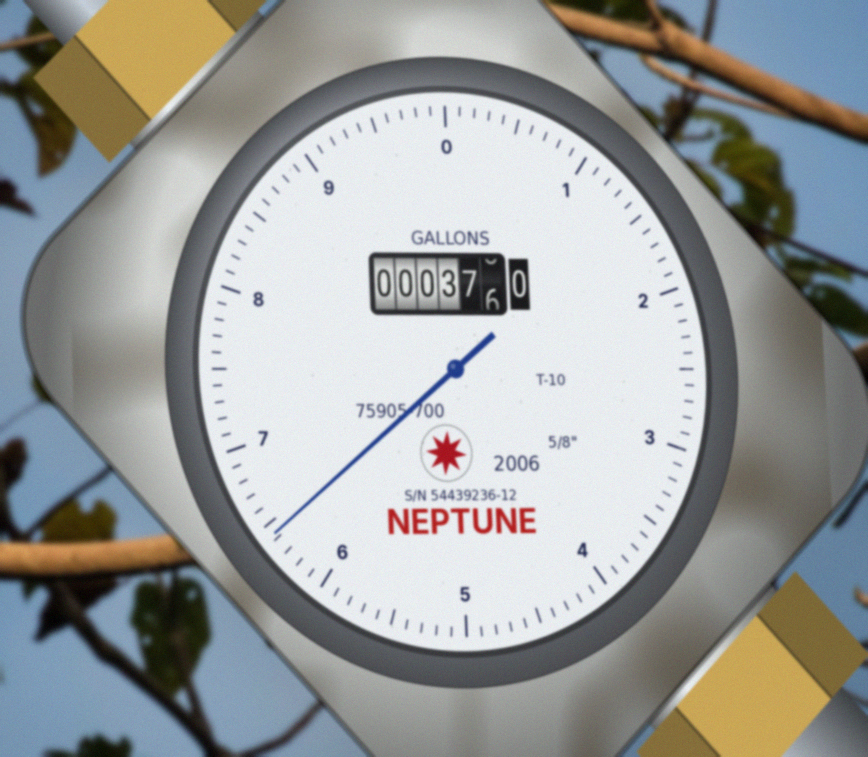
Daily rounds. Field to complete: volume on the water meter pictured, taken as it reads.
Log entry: 3756.4 gal
